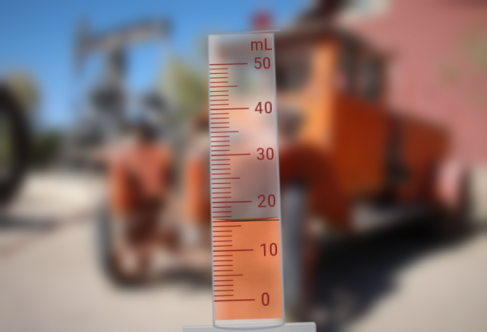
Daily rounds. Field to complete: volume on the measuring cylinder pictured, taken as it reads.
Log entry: 16 mL
